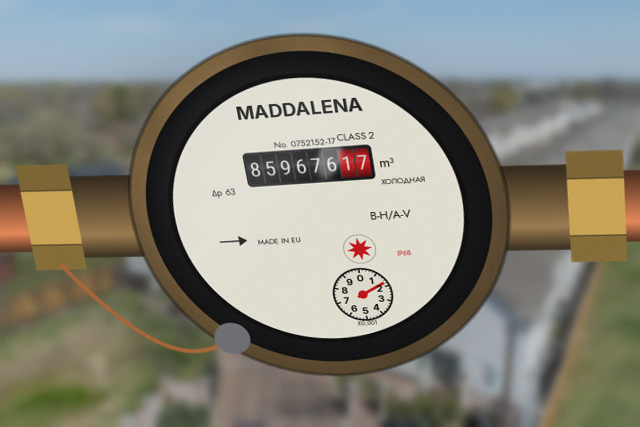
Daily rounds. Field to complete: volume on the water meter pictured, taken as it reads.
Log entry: 859676.171 m³
